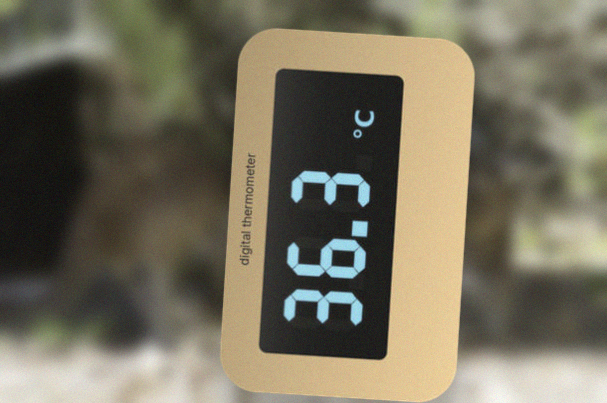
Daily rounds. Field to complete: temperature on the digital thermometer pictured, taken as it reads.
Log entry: 36.3 °C
